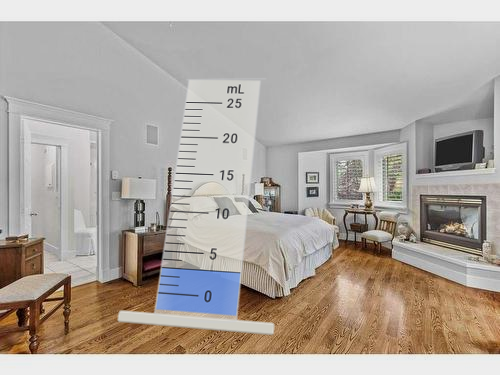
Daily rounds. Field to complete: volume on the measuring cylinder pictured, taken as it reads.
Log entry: 3 mL
